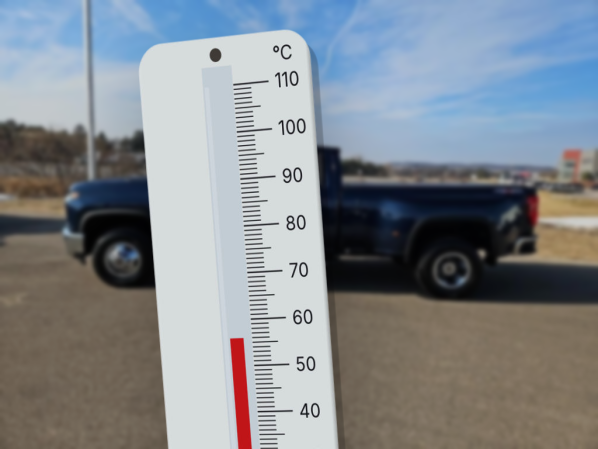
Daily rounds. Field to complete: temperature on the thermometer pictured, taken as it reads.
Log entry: 56 °C
